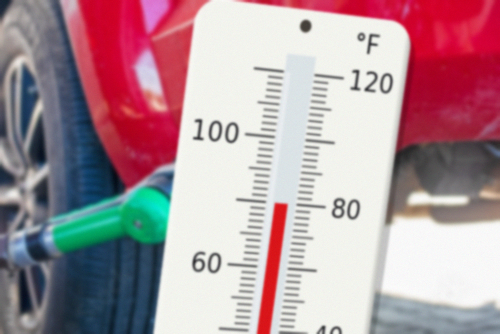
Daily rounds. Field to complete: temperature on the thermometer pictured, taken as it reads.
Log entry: 80 °F
